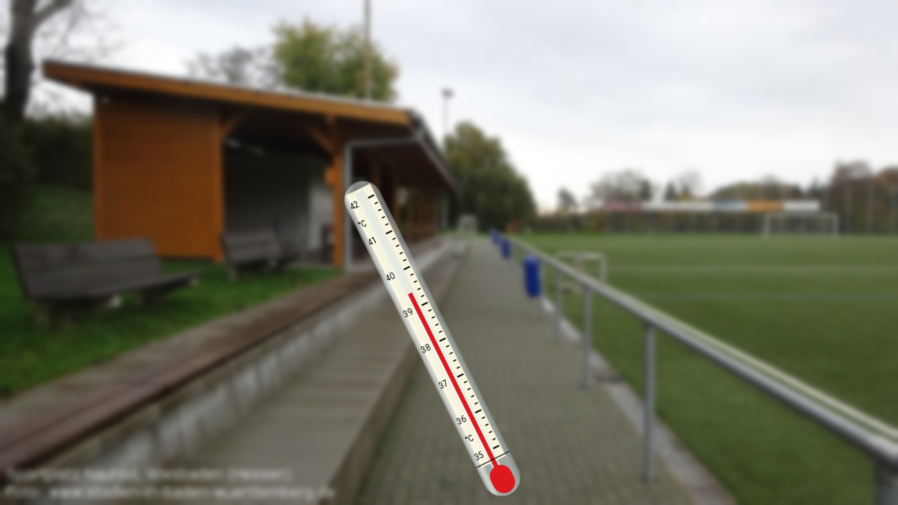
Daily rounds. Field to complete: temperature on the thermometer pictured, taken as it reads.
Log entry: 39.4 °C
